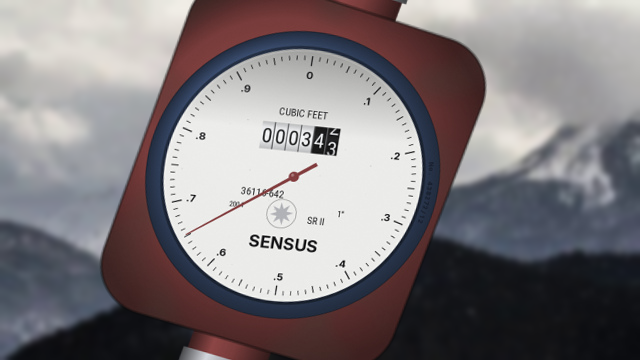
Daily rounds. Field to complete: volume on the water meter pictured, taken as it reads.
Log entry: 342.65 ft³
